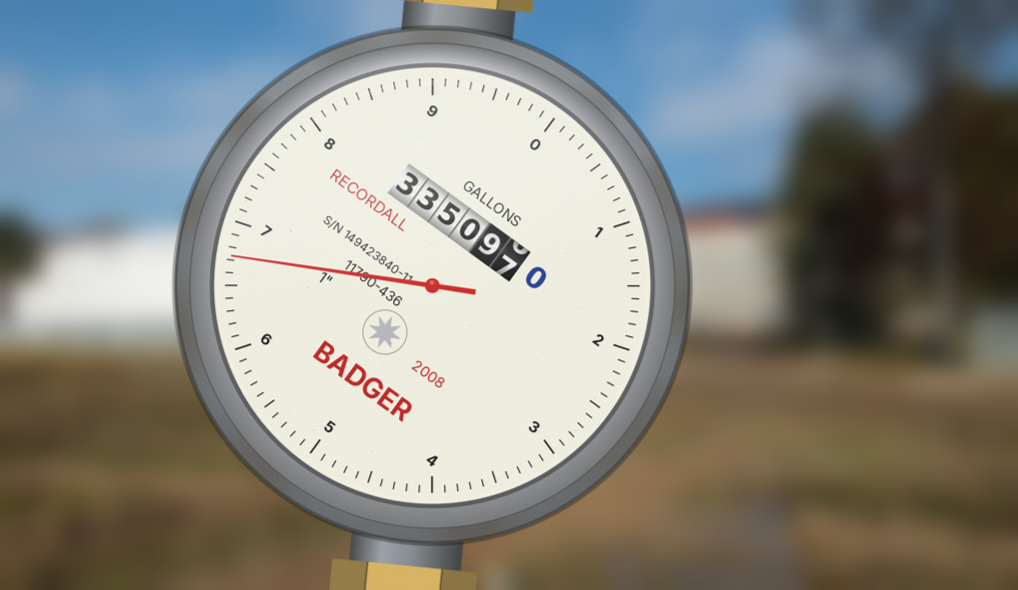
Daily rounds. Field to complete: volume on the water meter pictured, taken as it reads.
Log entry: 3350966.7 gal
